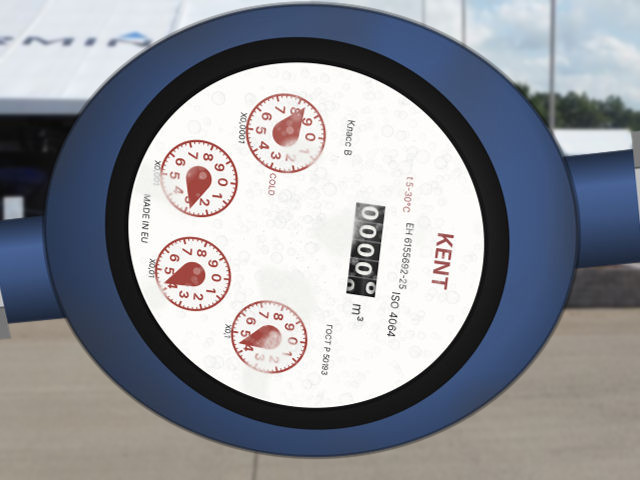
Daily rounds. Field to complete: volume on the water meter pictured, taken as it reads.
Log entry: 8.4428 m³
